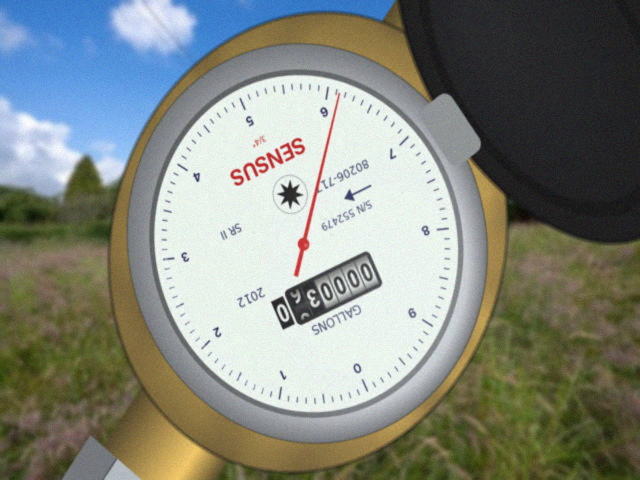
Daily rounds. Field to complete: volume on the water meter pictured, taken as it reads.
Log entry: 356.1 gal
